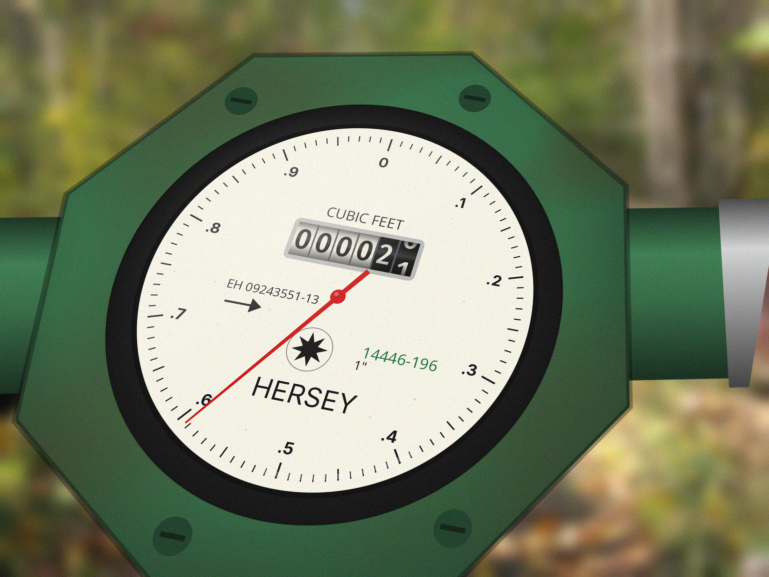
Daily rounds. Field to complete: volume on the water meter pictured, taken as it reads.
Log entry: 20.59 ft³
